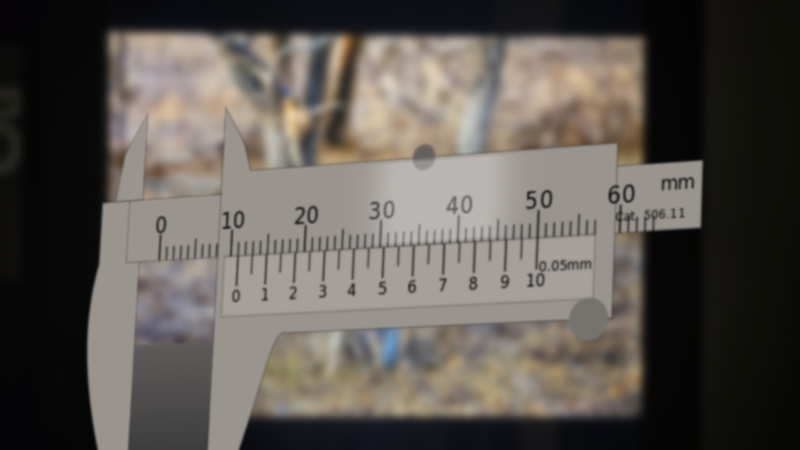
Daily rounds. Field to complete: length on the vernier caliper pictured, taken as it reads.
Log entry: 11.0 mm
